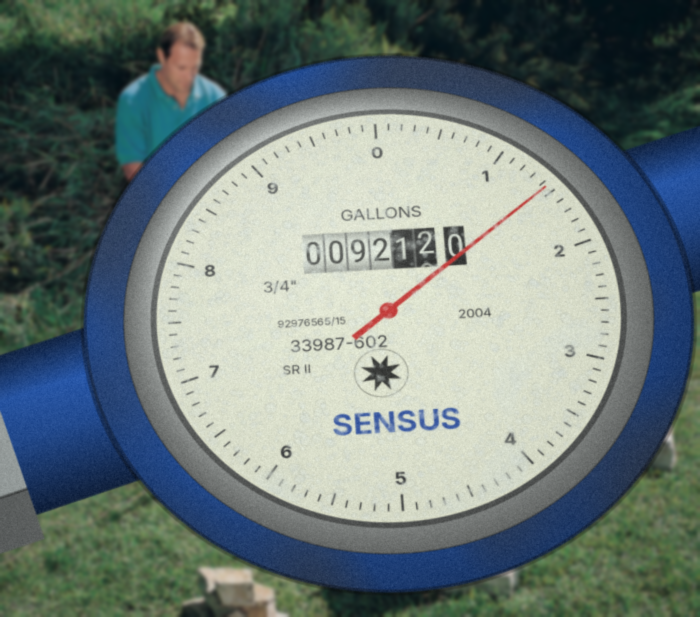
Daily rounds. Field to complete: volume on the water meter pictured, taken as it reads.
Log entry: 92121.4 gal
